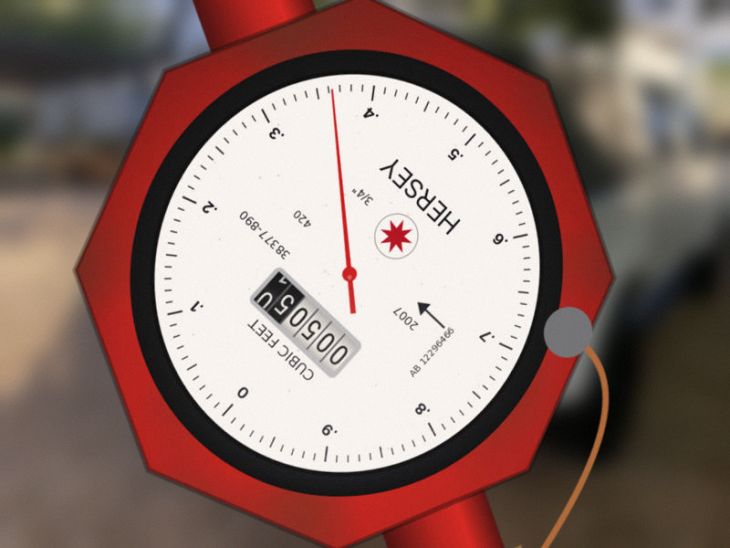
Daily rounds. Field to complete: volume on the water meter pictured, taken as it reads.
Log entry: 5050.36 ft³
